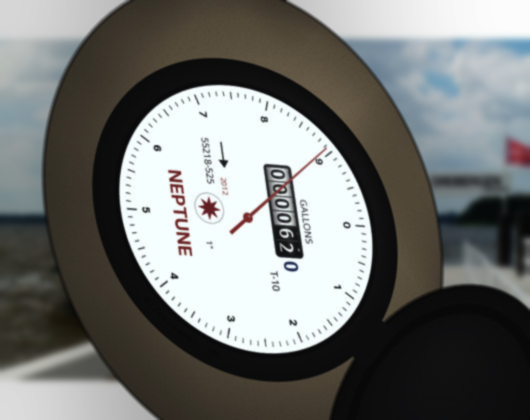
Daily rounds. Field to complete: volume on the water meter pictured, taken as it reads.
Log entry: 618.9 gal
